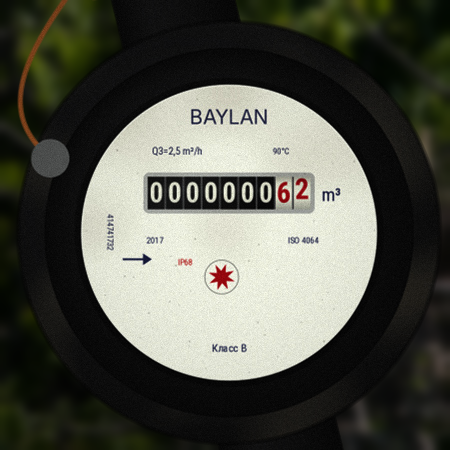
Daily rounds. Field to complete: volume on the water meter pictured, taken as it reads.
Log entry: 0.62 m³
